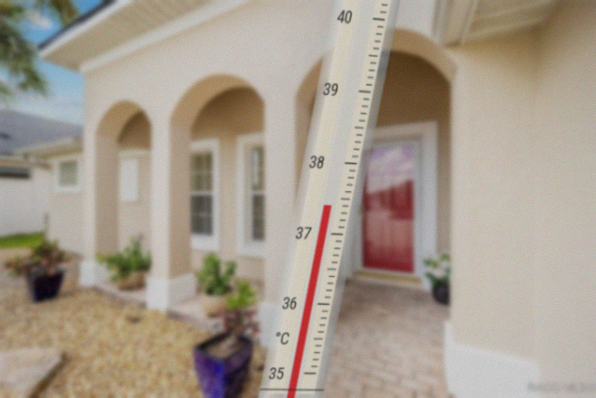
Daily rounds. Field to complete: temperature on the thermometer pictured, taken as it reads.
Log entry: 37.4 °C
